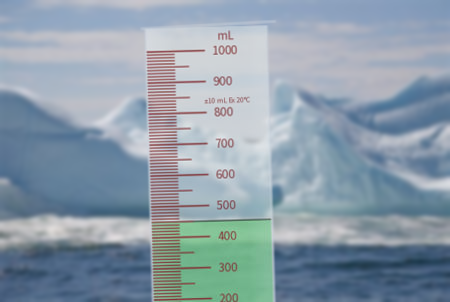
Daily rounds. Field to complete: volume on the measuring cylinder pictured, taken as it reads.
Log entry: 450 mL
